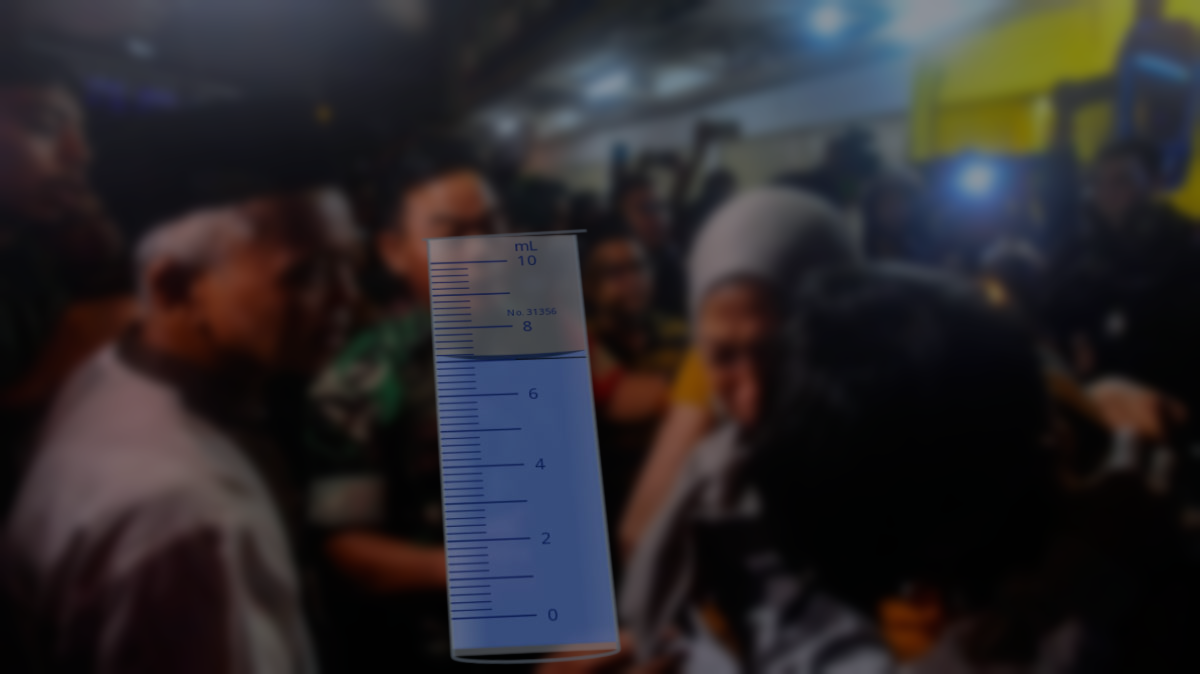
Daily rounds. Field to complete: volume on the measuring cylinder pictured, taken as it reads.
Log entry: 7 mL
